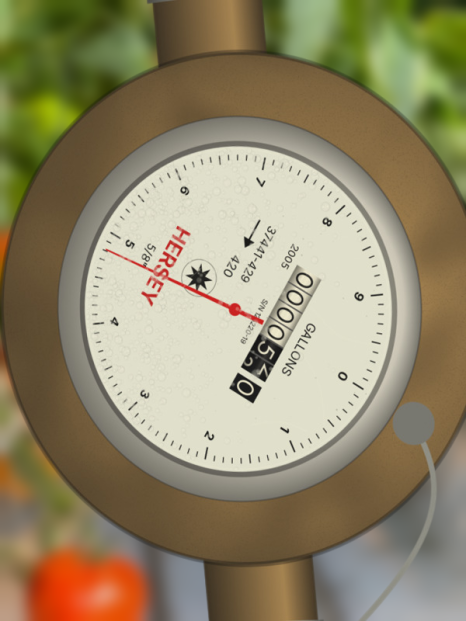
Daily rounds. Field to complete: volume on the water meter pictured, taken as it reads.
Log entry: 524.8 gal
